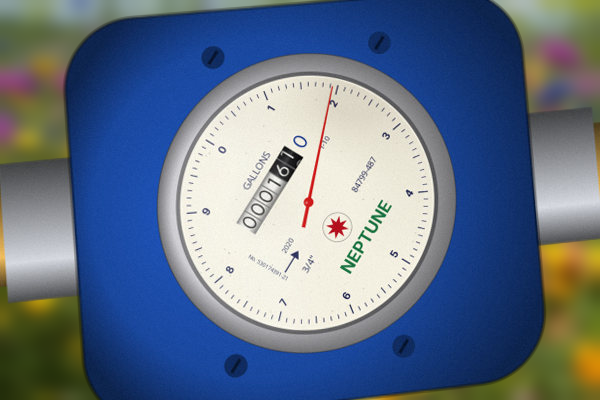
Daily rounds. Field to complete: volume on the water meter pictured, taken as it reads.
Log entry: 1611.9 gal
